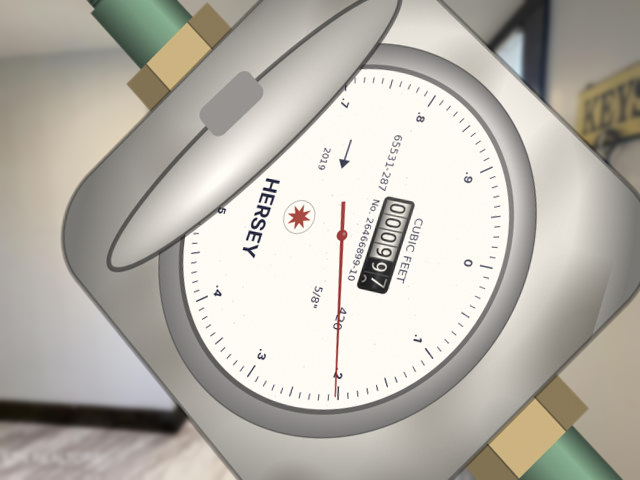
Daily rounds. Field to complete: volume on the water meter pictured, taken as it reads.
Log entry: 997.20 ft³
